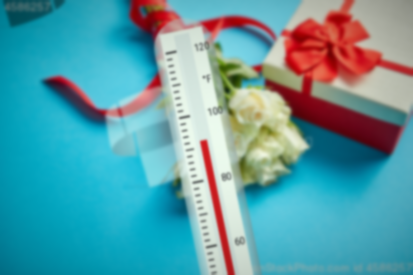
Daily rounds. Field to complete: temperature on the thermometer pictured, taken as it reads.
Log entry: 92 °F
